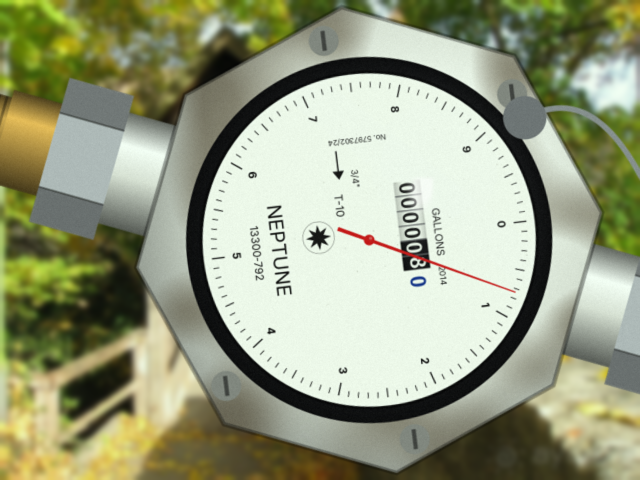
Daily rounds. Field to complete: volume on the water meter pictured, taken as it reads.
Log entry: 80.7 gal
